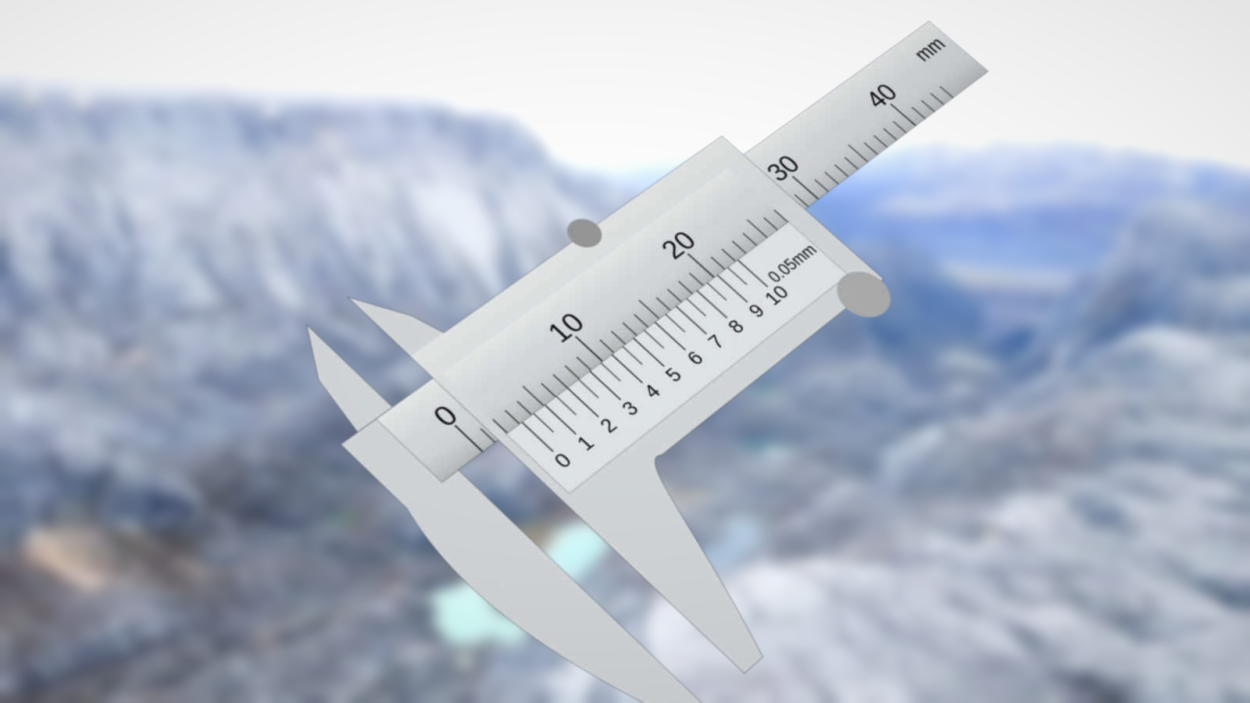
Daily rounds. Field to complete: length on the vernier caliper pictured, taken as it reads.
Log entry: 3.2 mm
